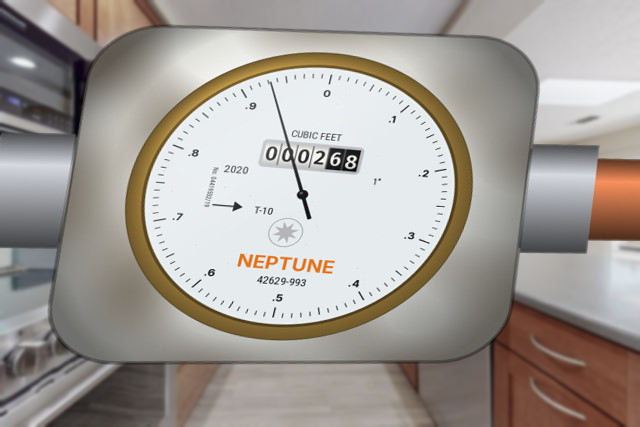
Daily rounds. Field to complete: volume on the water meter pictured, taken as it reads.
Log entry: 267.93 ft³
